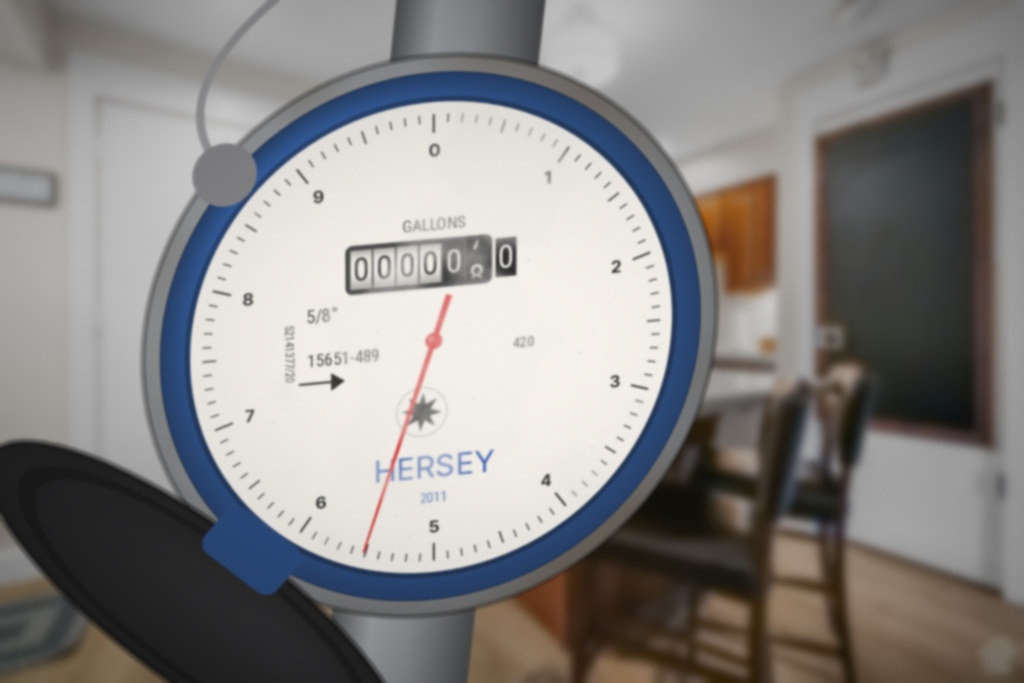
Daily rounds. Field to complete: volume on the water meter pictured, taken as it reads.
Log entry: 75.5 gal
